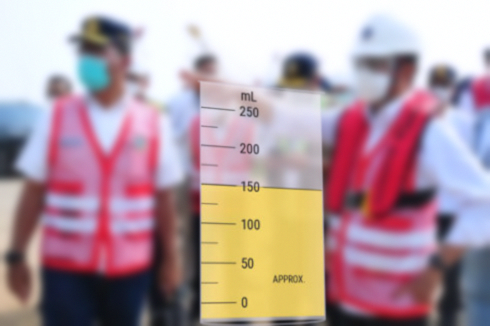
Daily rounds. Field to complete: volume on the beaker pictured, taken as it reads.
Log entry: 150 mL
